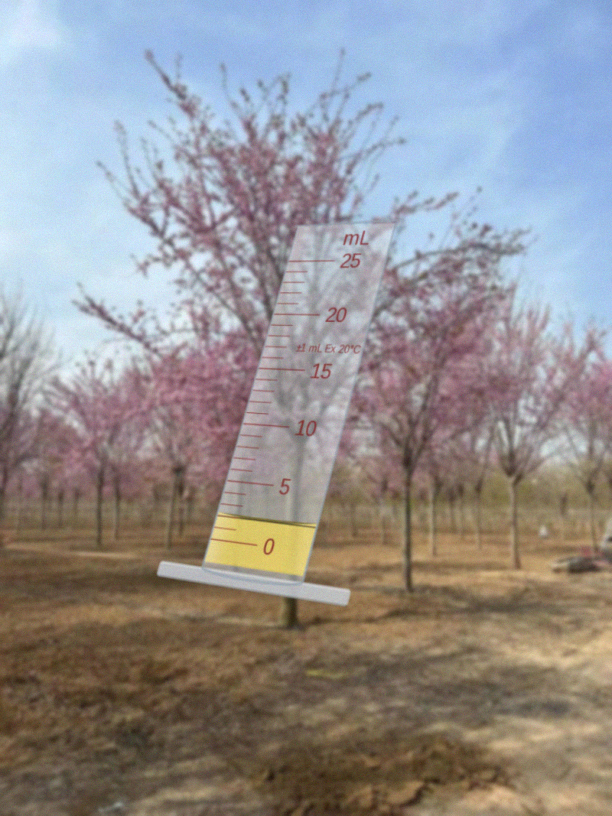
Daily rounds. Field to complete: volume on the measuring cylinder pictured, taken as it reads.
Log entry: 2 mL
